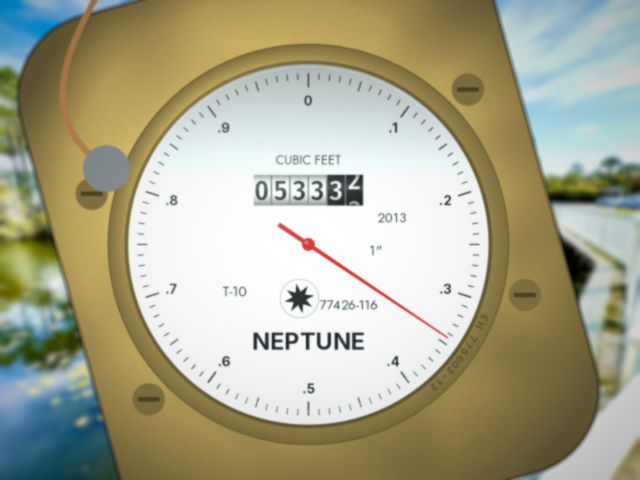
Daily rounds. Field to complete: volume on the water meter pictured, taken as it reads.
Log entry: 53332.34 ft³
